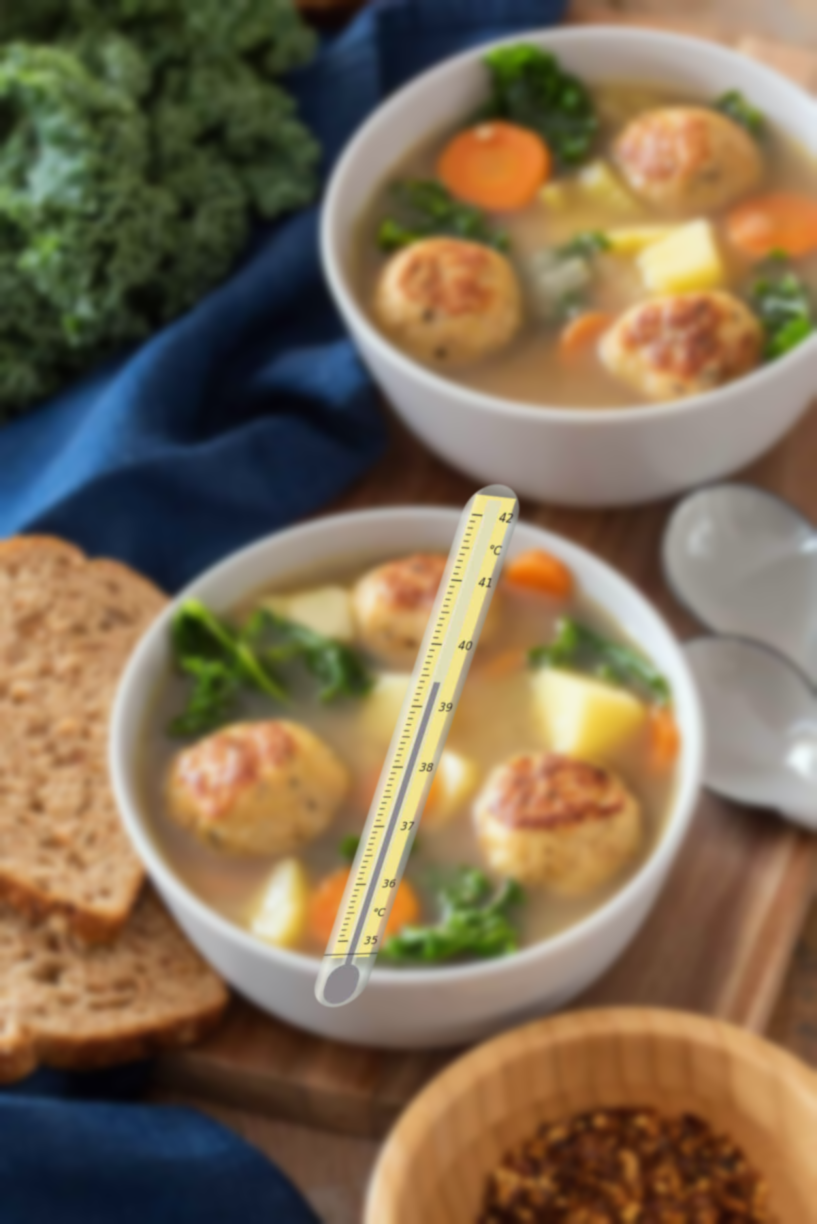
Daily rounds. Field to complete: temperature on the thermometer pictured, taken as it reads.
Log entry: 39.4 °C
